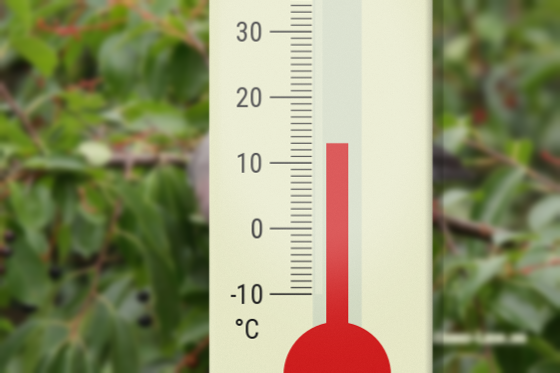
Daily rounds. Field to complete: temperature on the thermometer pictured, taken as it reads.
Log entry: 13 °C
